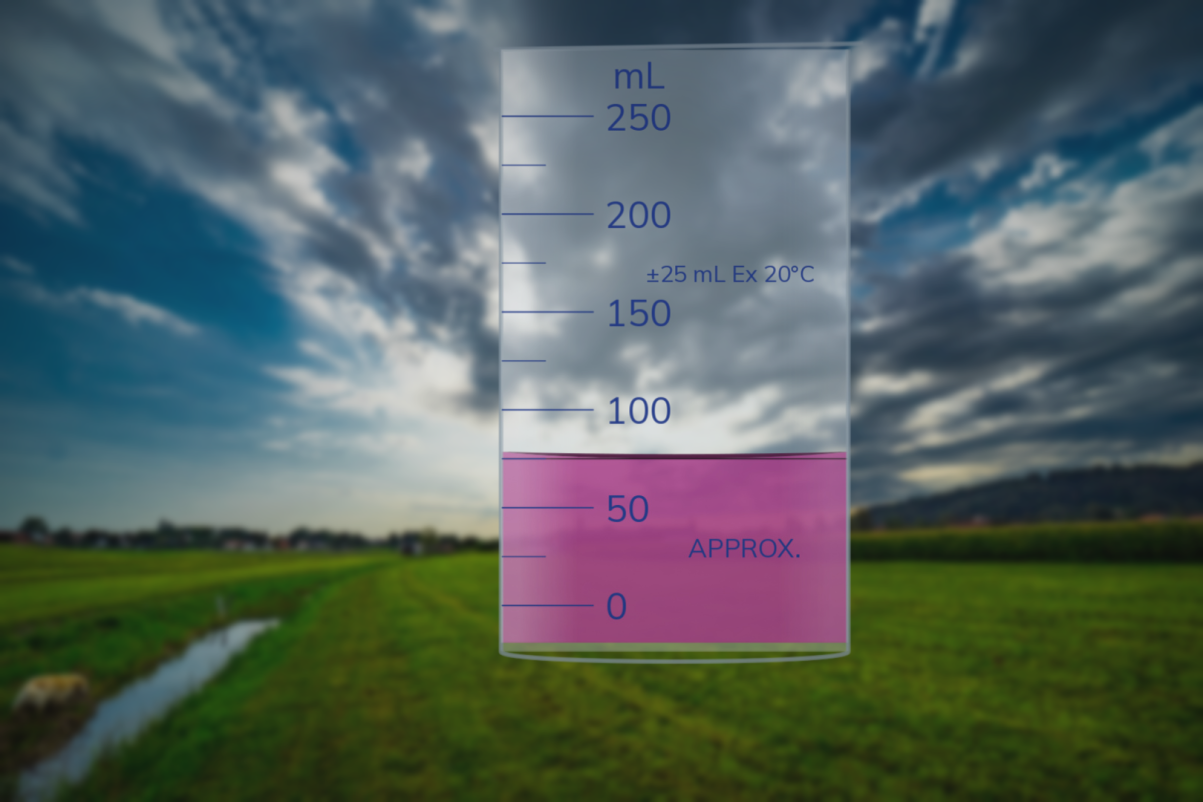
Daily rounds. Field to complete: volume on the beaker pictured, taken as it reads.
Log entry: 75 mL
